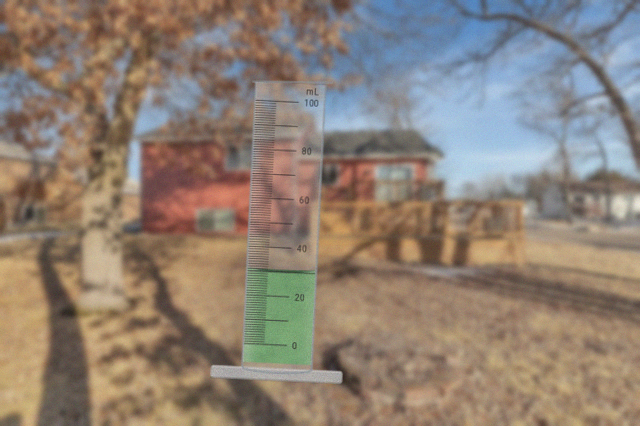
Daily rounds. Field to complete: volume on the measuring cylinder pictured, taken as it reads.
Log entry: 30 mL
